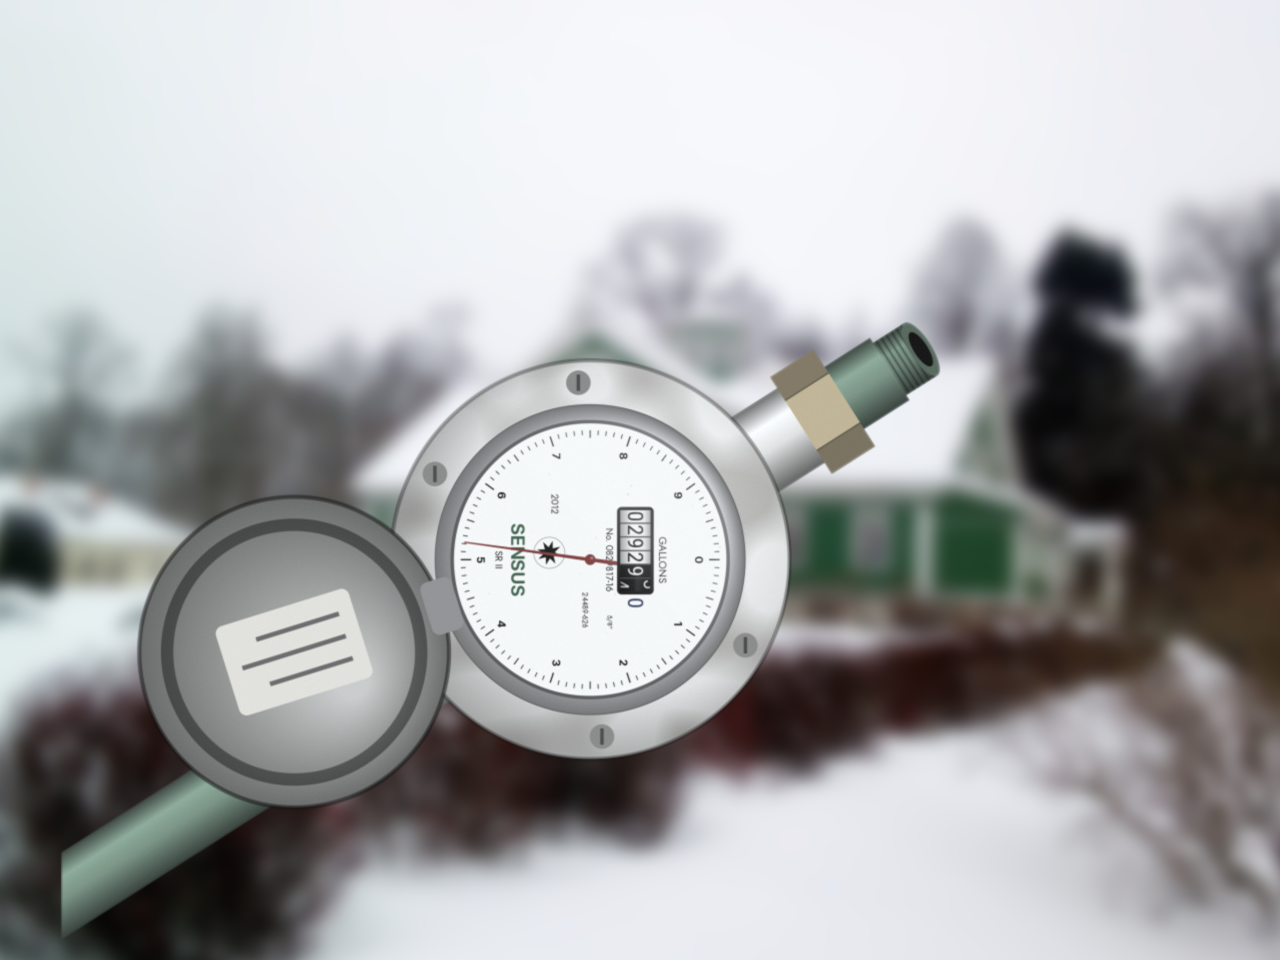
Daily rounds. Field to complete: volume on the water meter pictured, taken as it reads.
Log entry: 292935.2 gal
